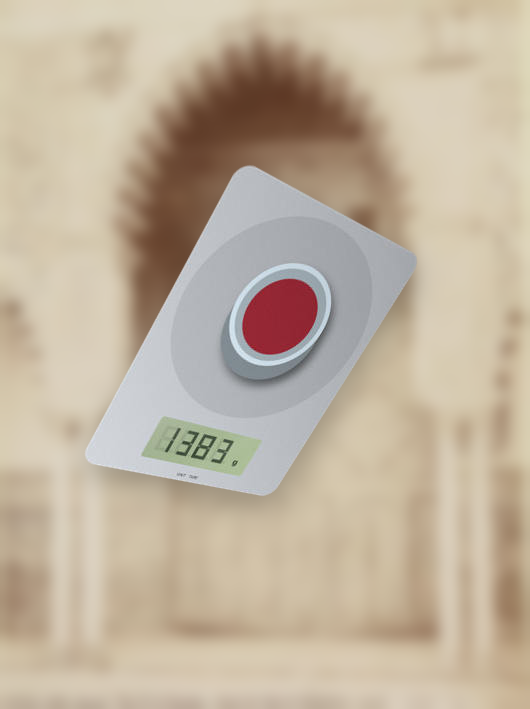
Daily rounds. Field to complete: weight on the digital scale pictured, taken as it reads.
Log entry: 1383 g
